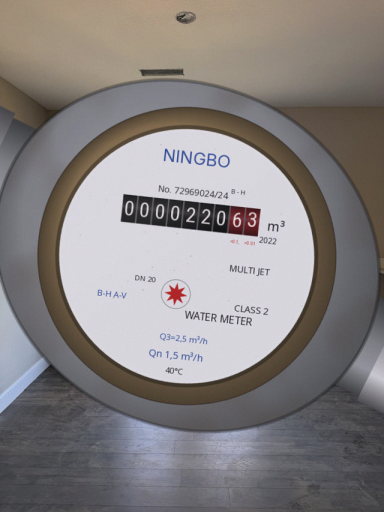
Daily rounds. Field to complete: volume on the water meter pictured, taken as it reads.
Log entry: 220.63 m³
